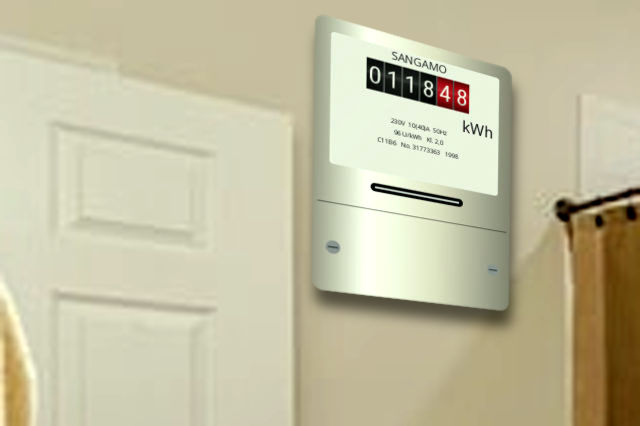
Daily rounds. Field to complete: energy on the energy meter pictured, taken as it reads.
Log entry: 118.48 kWh
